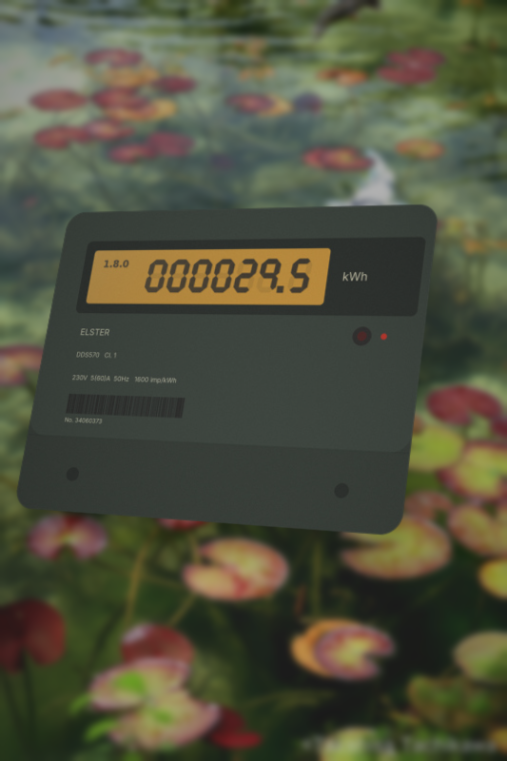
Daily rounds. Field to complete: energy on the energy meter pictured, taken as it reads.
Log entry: 29.5 kWh
